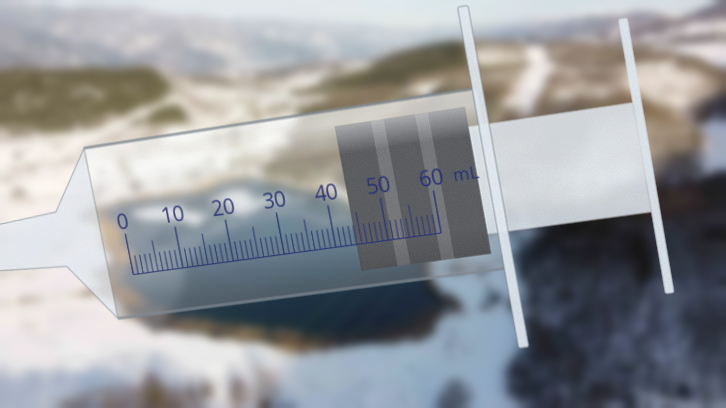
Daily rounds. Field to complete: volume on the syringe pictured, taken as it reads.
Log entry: 44 mL
